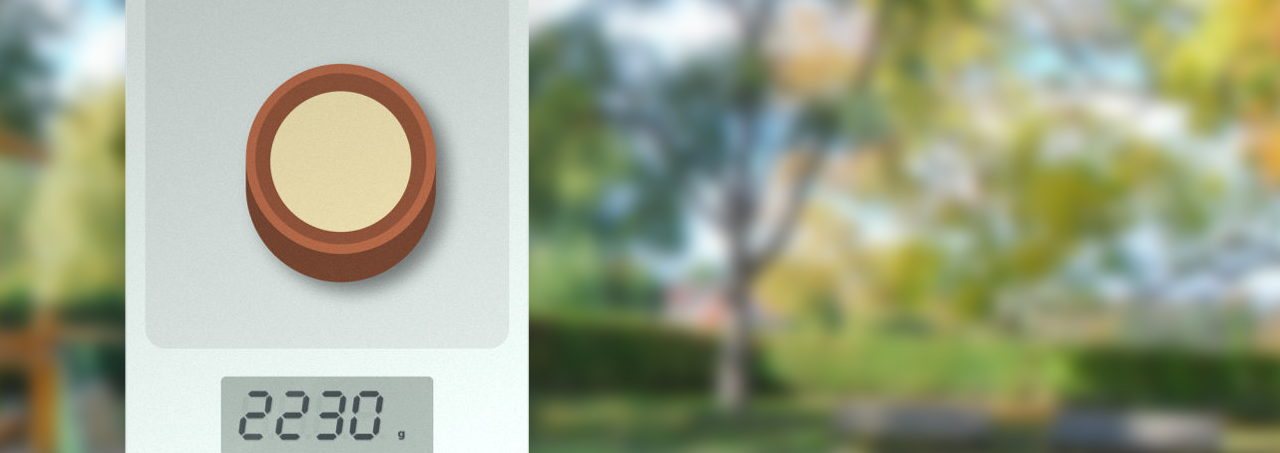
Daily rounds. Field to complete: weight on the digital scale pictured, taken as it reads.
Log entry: 2230 g
